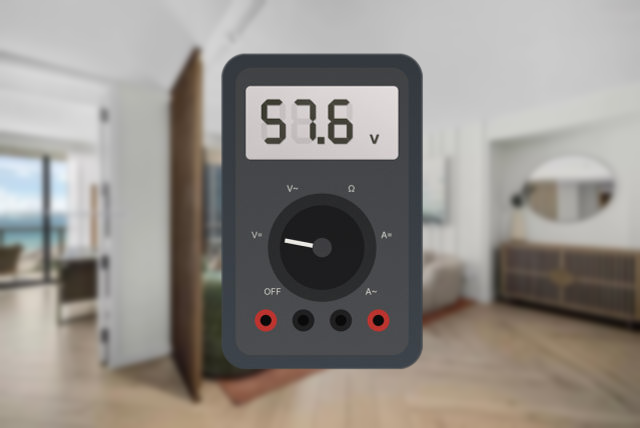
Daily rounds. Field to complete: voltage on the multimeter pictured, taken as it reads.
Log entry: 57.6 V
